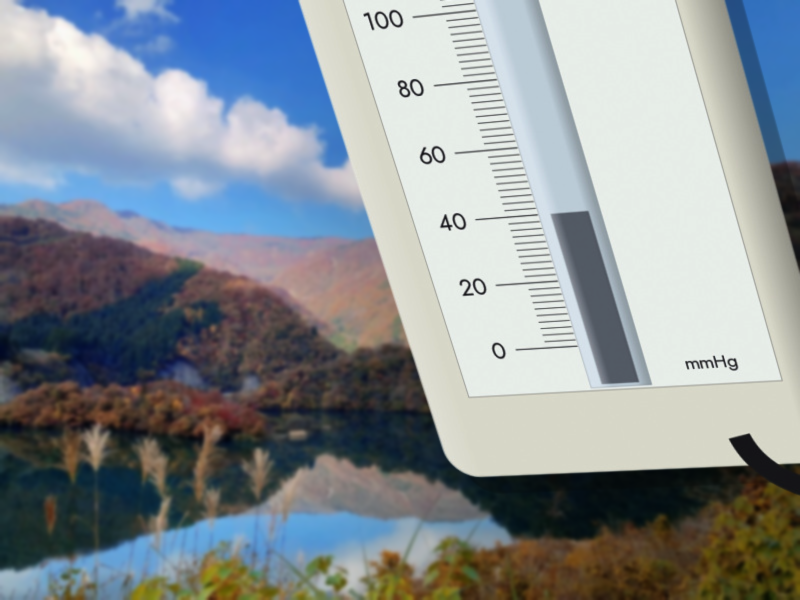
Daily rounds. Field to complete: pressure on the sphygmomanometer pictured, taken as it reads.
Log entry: 40 mmHg
